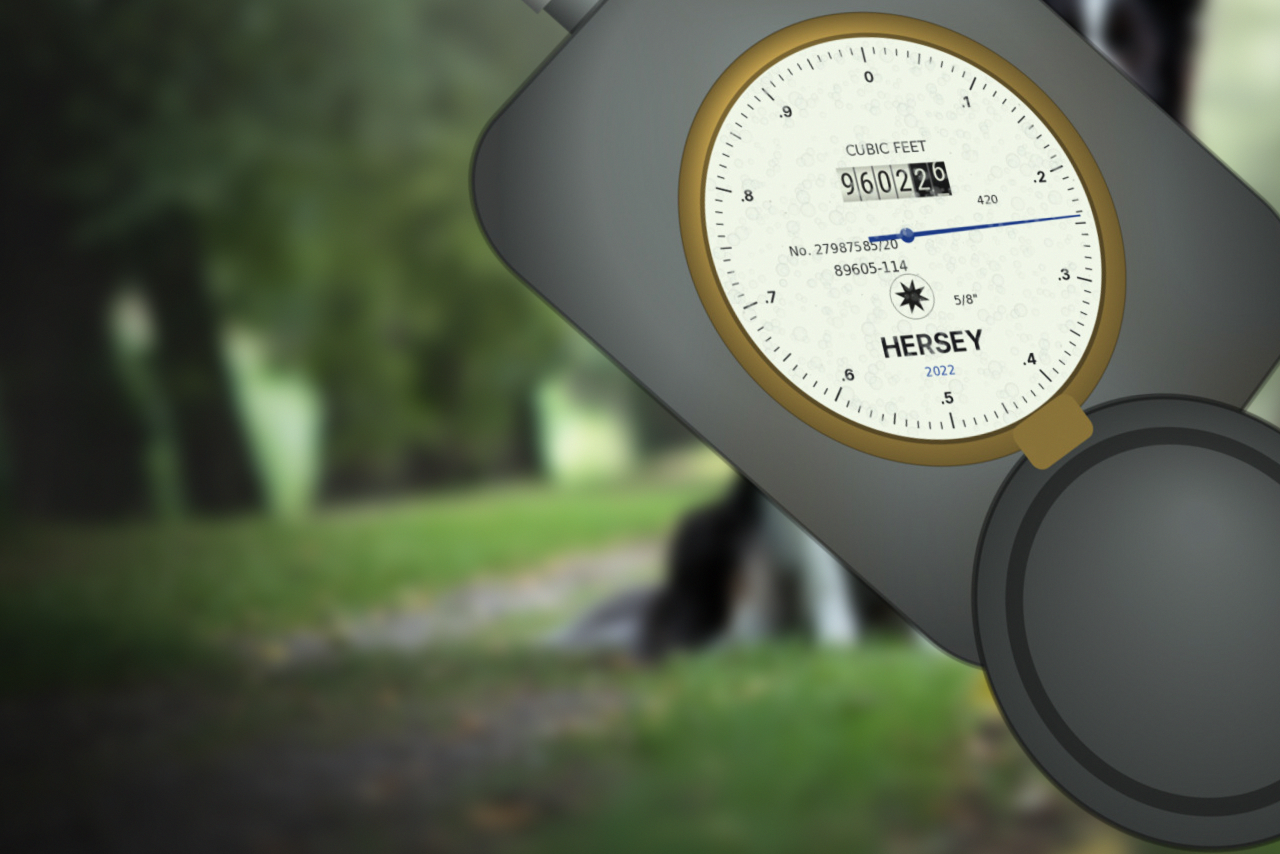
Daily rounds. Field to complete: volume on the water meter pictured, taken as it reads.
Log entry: 960226.24 ft³
